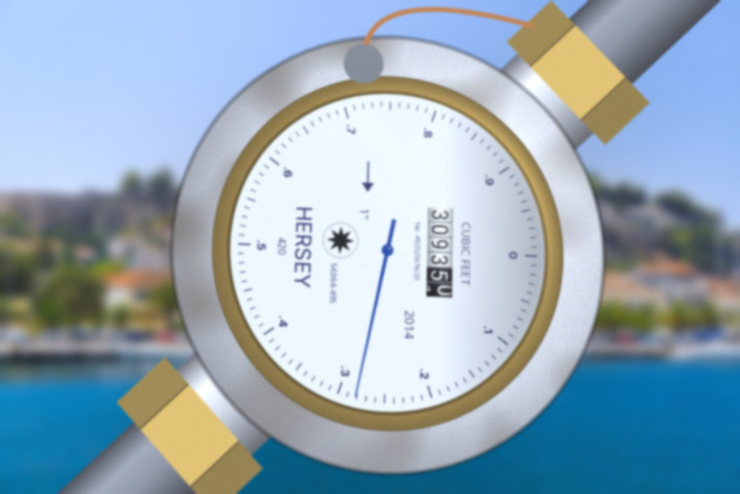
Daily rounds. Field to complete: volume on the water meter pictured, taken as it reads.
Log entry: 309350.28 ft³
